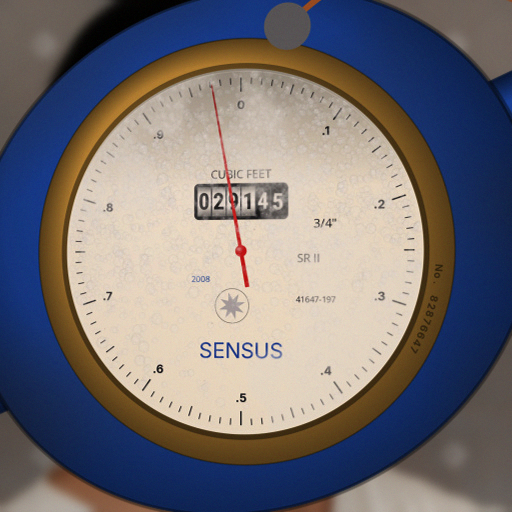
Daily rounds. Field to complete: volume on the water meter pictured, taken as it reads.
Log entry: 29144.97 ft³
